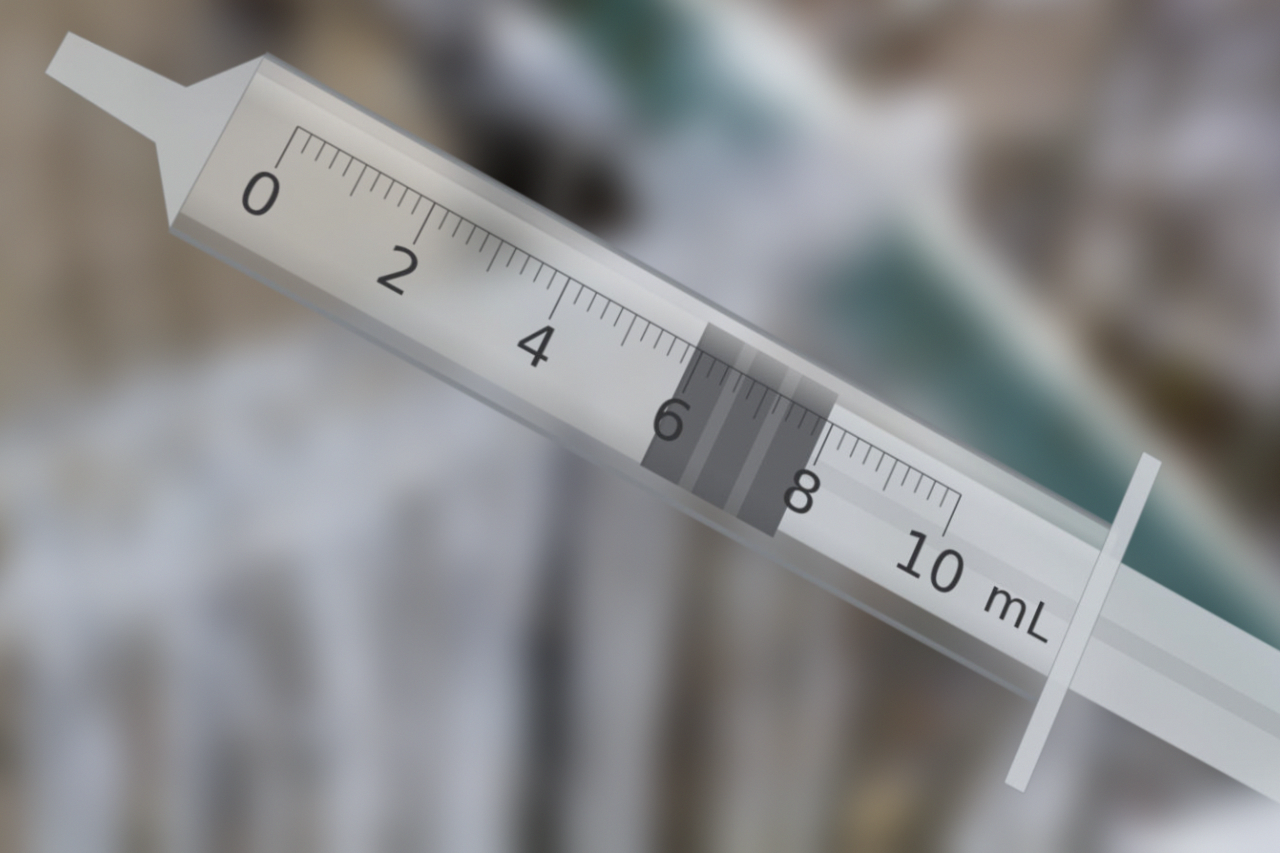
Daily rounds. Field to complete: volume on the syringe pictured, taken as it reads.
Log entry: 5.9 mL
